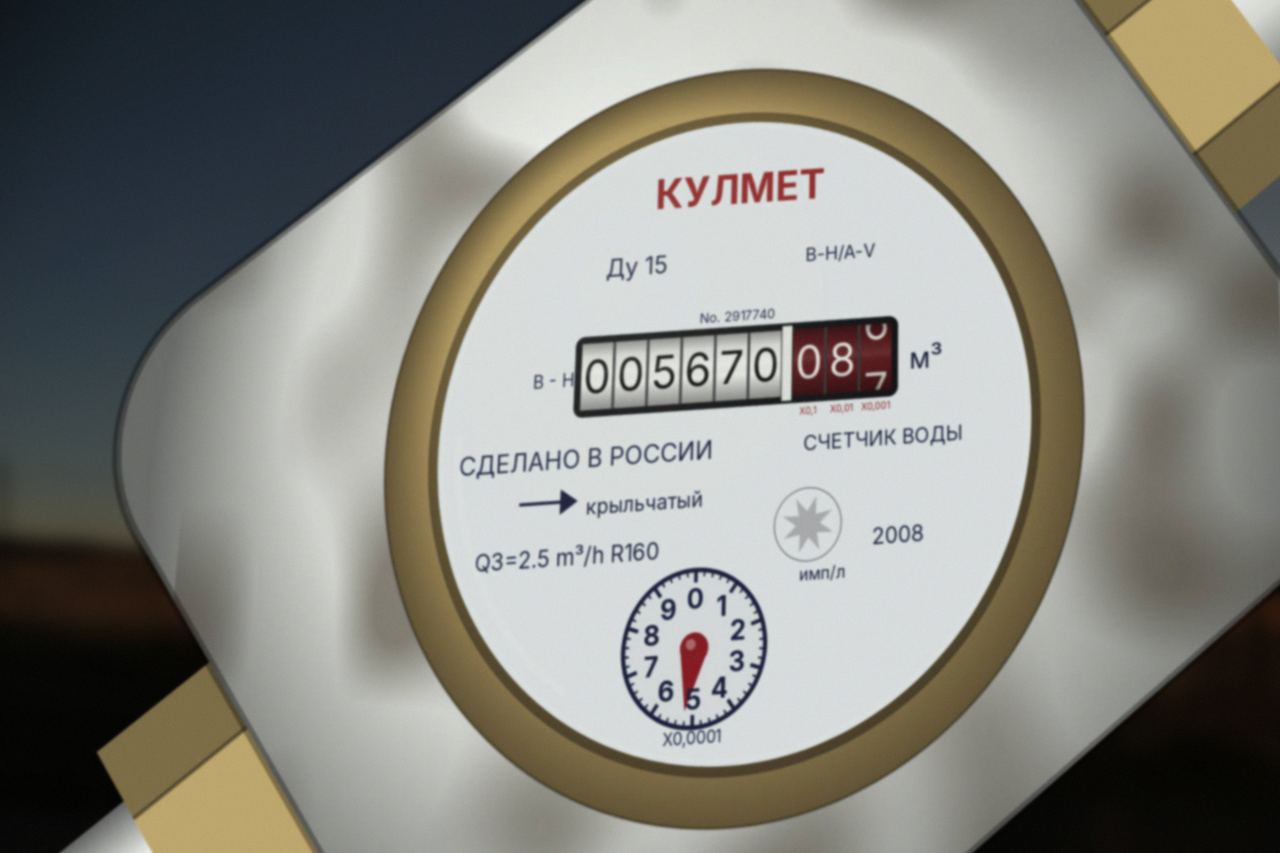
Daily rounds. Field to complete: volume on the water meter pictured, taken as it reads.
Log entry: 5670.0865 m³
